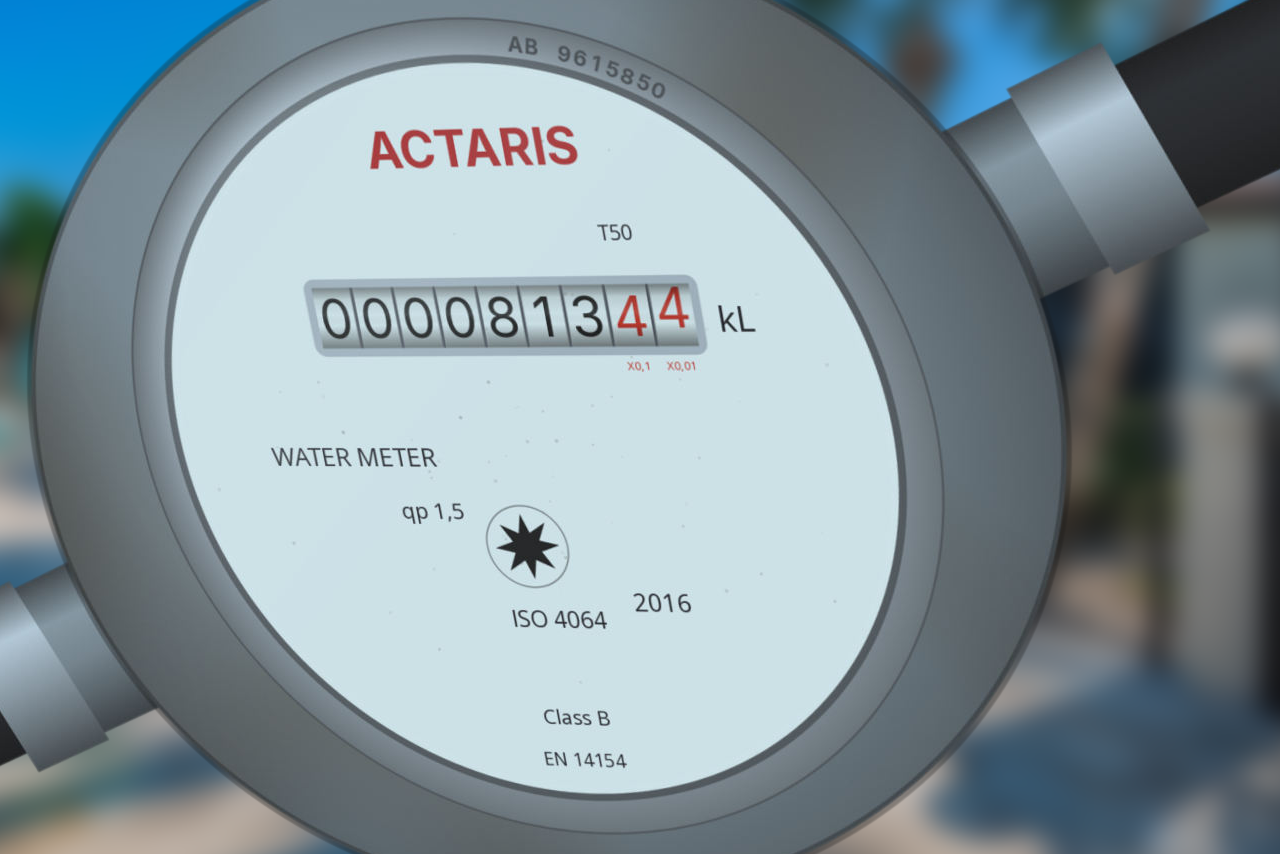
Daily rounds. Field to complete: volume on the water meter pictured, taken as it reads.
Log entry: 813.44 kL
